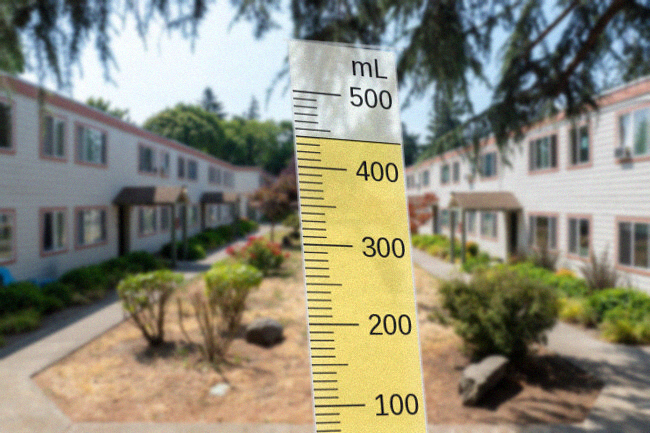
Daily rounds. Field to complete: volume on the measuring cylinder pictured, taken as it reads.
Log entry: 440 mL
